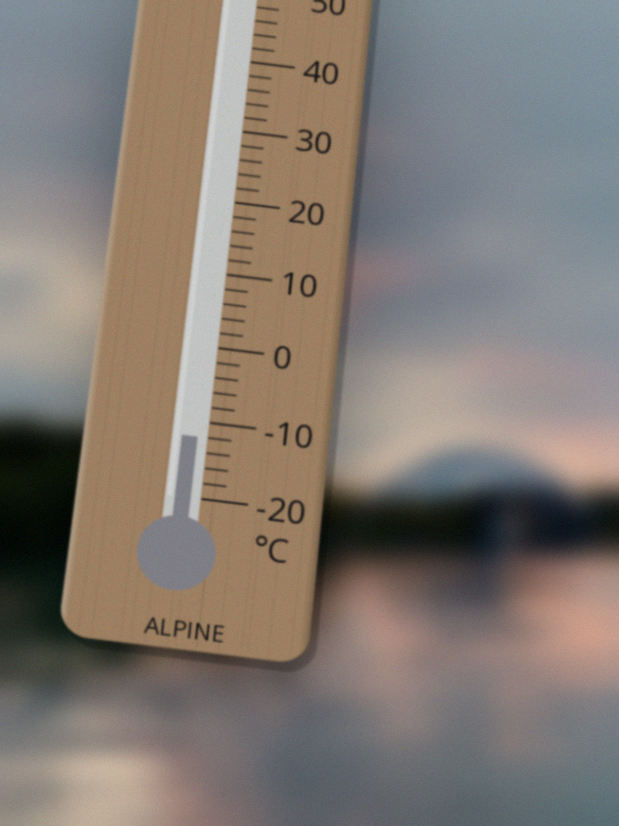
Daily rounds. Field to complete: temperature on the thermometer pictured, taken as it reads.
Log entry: -12 °C
